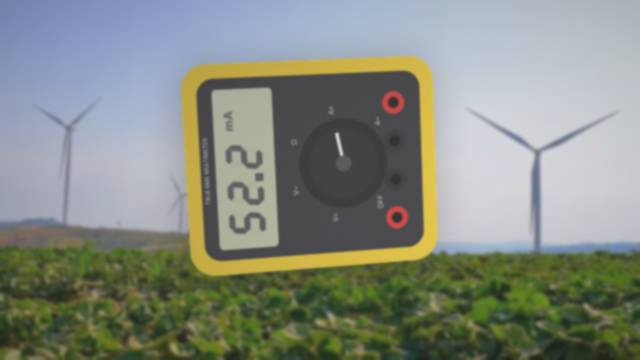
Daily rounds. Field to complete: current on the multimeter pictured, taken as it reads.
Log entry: 52.2 mA
